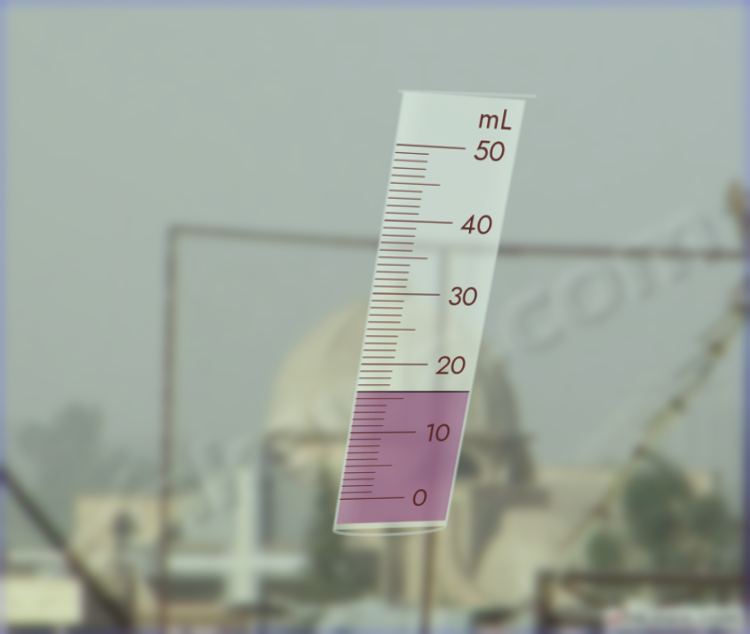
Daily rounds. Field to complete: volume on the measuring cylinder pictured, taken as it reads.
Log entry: 16 mL
